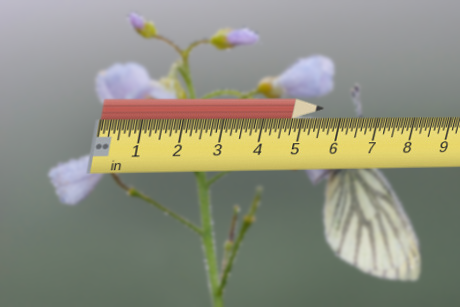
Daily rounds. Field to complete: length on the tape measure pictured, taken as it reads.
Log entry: 5.5 in
